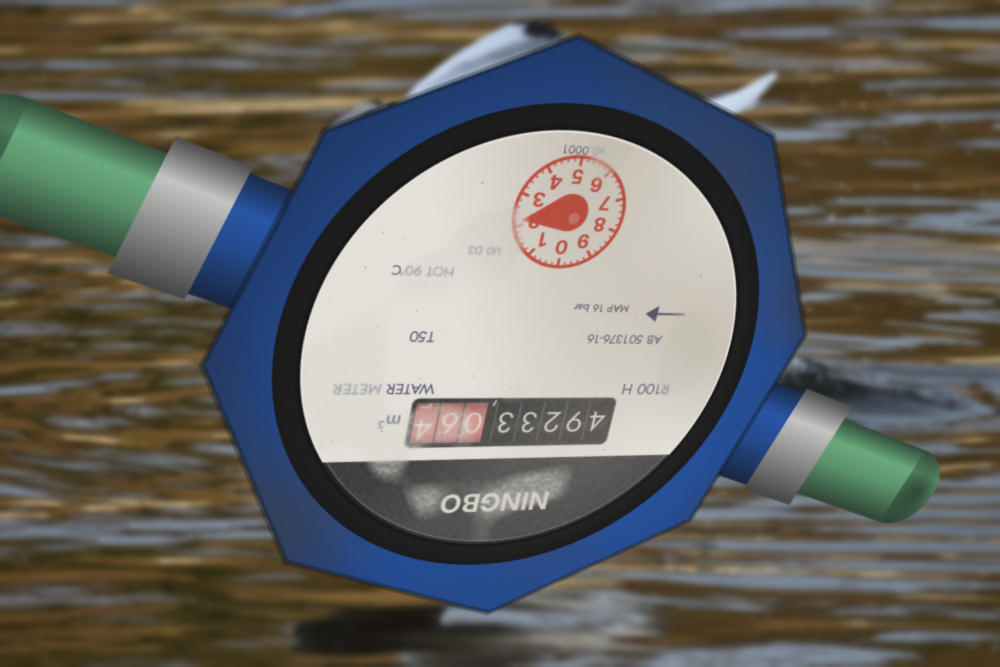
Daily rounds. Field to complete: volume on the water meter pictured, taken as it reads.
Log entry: 49233.0642 m³
